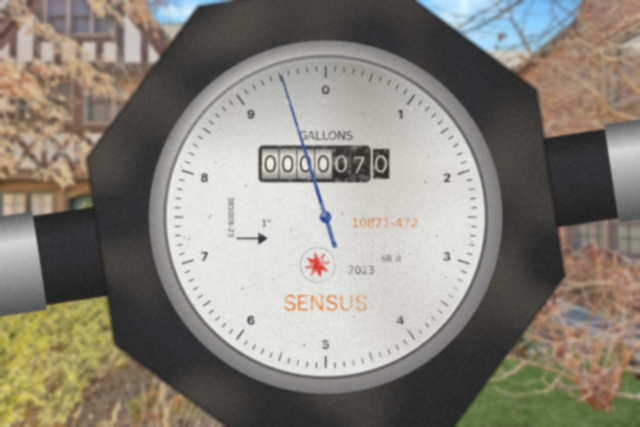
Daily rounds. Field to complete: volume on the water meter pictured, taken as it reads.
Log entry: 69.5 gal
